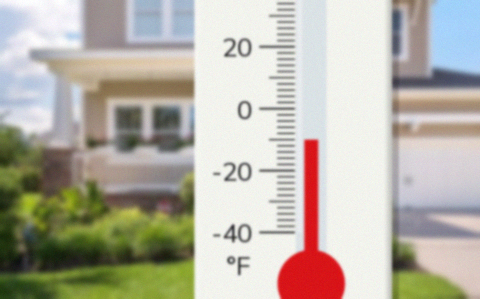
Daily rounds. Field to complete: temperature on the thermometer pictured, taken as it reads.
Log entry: -10 °F
